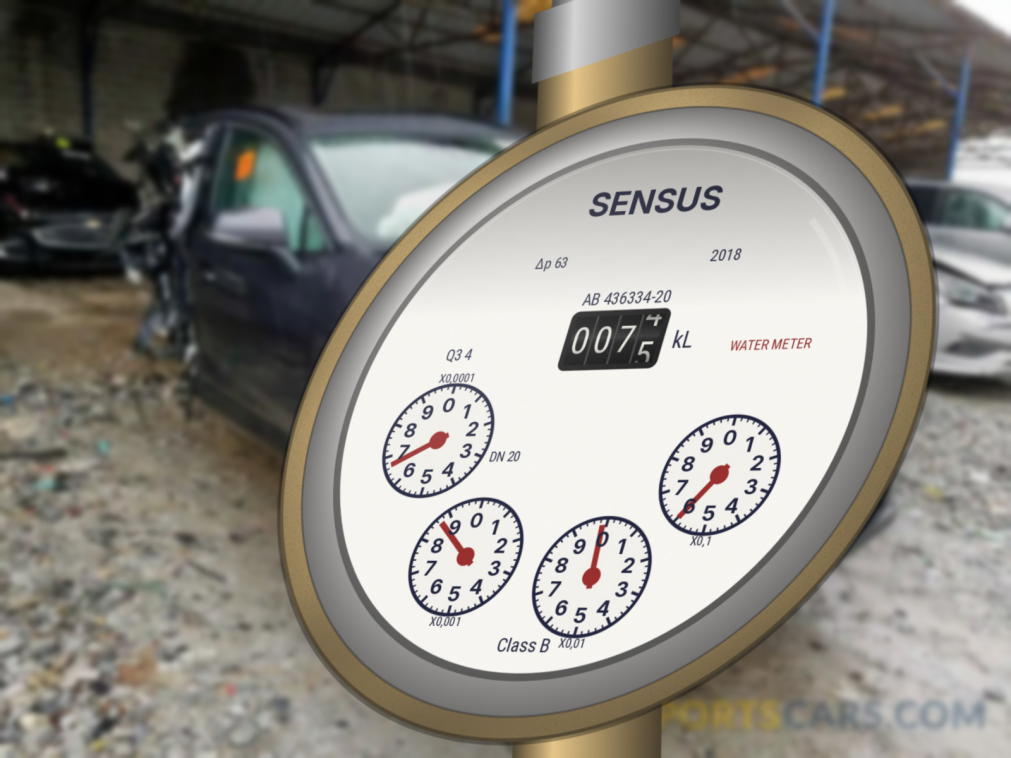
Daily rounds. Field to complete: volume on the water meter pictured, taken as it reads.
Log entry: 74.5986 kL
